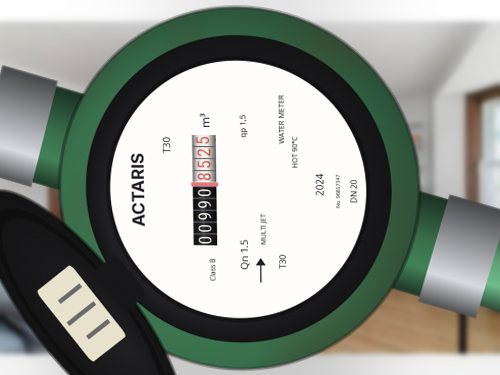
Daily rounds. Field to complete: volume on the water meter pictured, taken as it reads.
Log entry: 990.8525 m³
